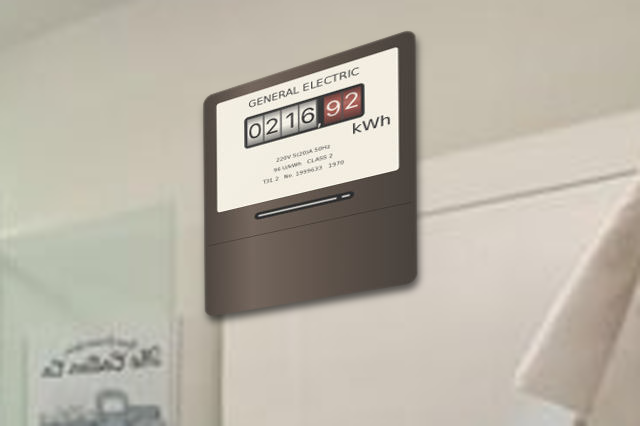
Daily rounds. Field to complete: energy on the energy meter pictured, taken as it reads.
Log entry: 216.92 kWh
